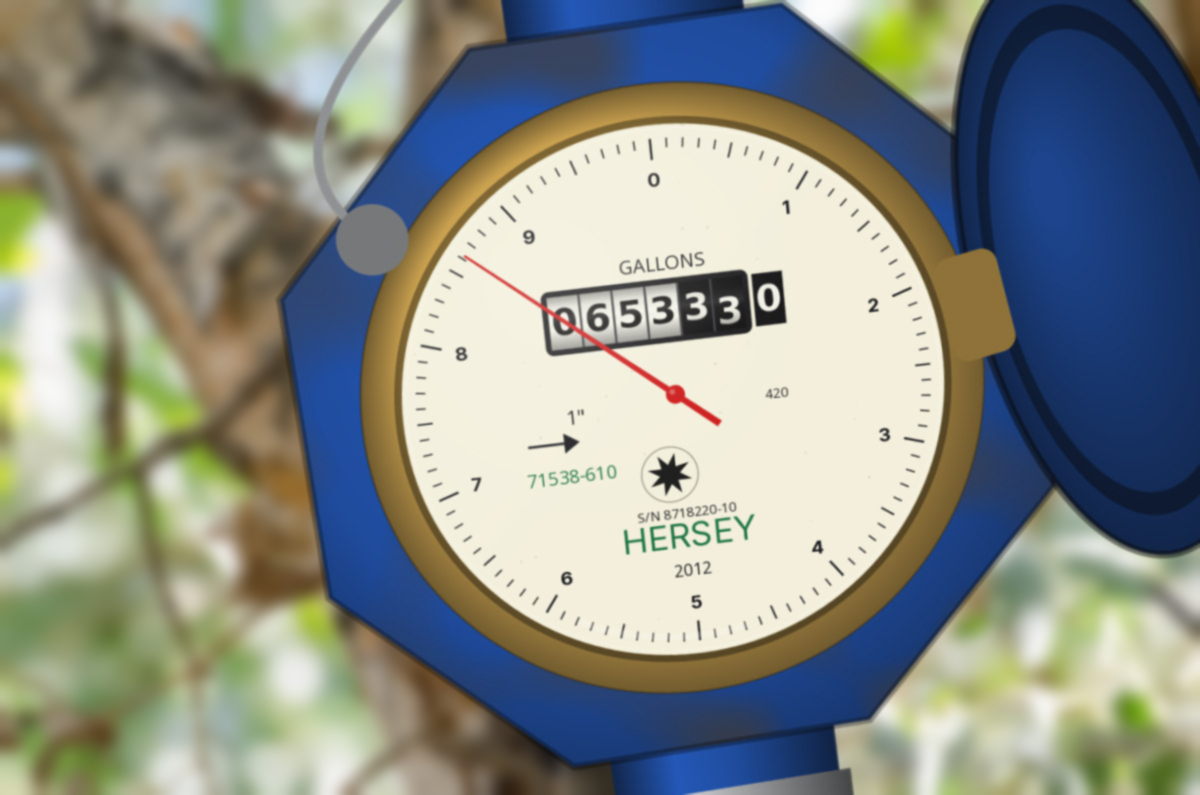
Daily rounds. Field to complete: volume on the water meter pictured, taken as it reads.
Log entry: 653328.6 gal
